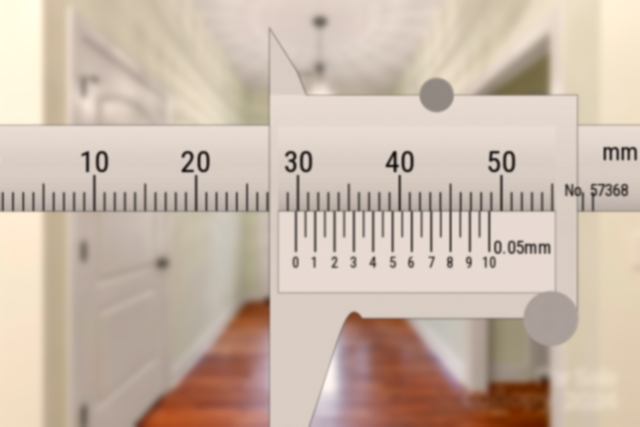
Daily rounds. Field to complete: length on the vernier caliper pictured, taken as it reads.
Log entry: 29.8 mm
